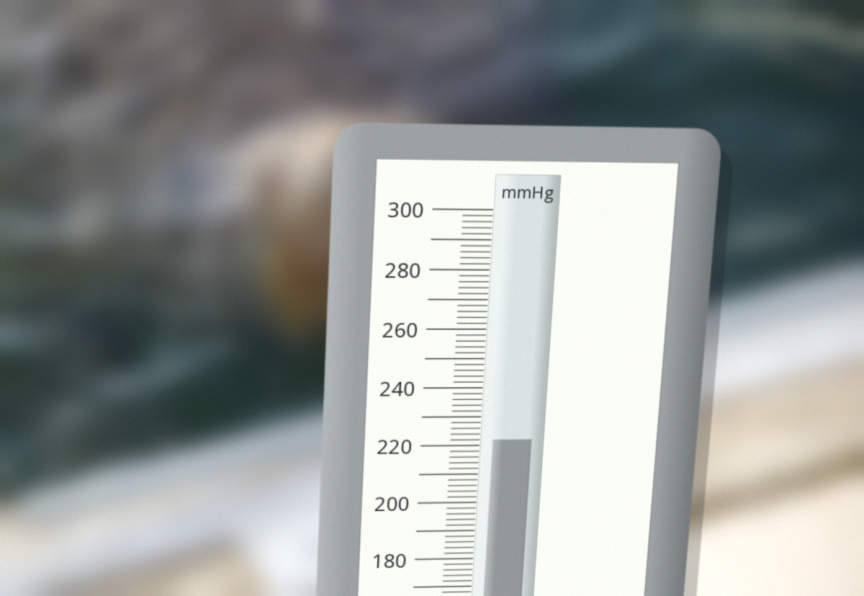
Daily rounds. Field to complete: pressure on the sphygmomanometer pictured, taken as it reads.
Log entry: 222 mmHg
